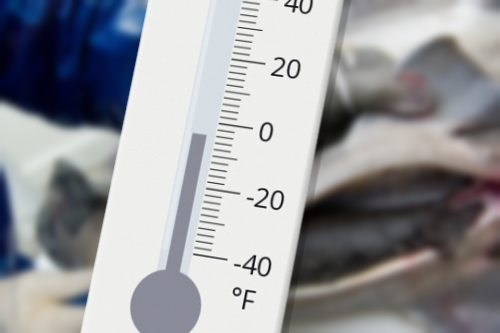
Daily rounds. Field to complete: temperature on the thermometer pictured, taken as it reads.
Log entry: -4 °F
